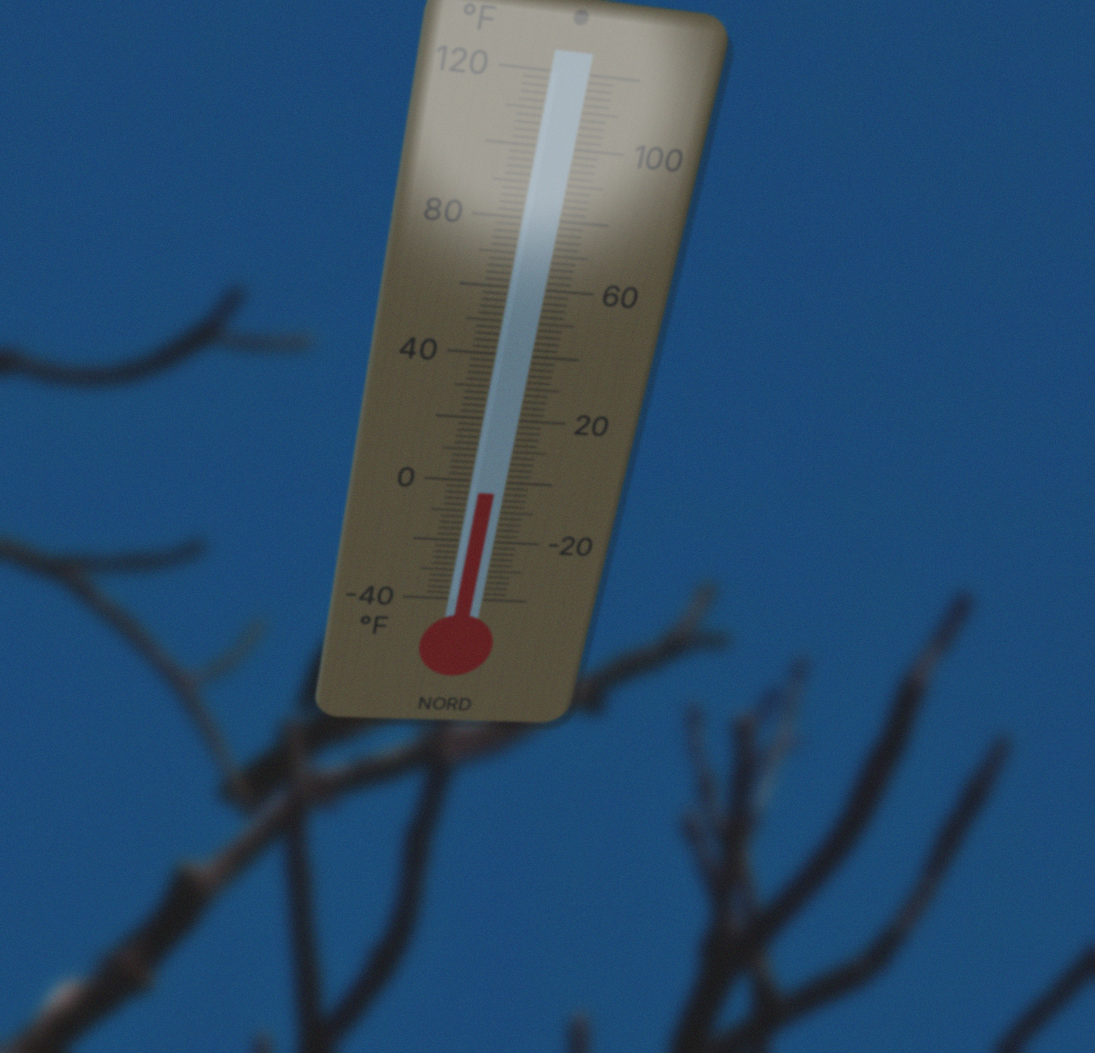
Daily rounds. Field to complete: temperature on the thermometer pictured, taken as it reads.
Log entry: -4 °F
